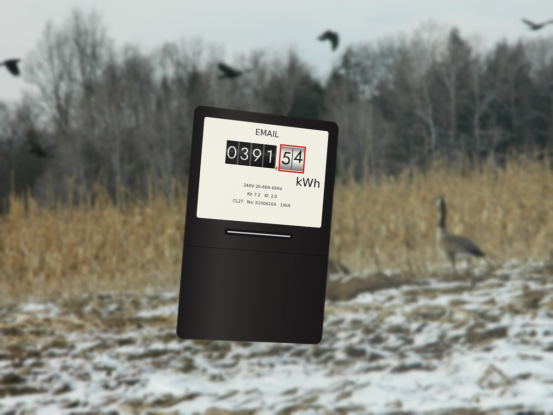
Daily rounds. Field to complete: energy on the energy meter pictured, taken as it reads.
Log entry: 391.54 kWh
